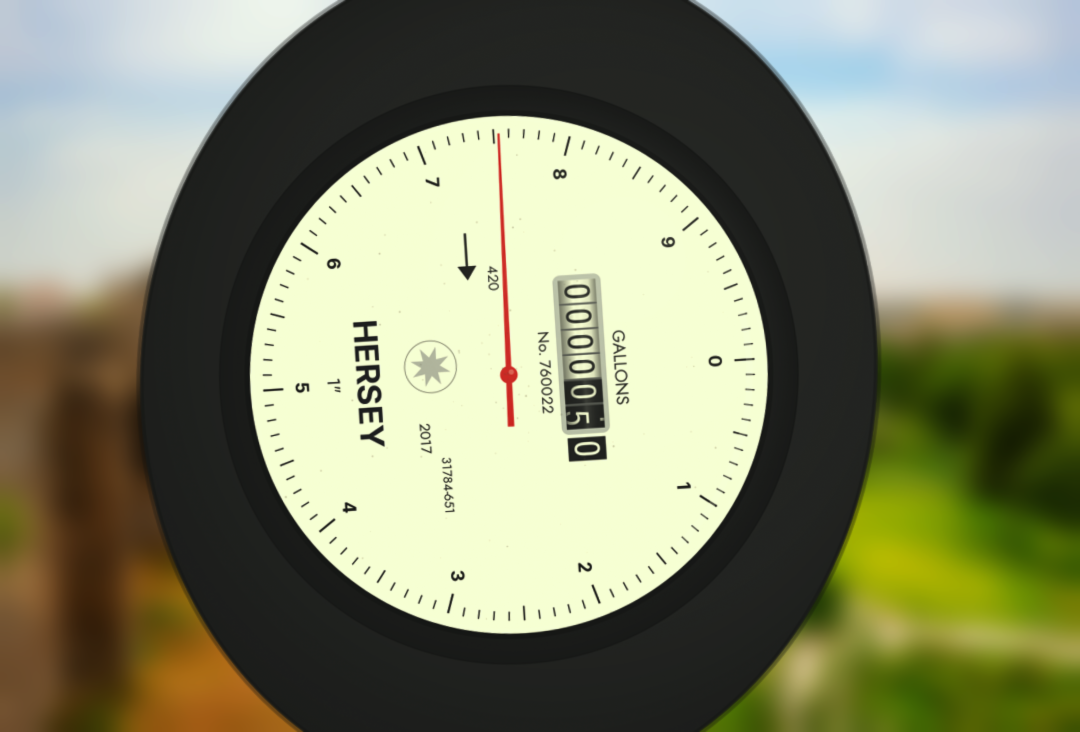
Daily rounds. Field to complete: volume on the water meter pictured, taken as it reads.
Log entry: 47.5 gal
